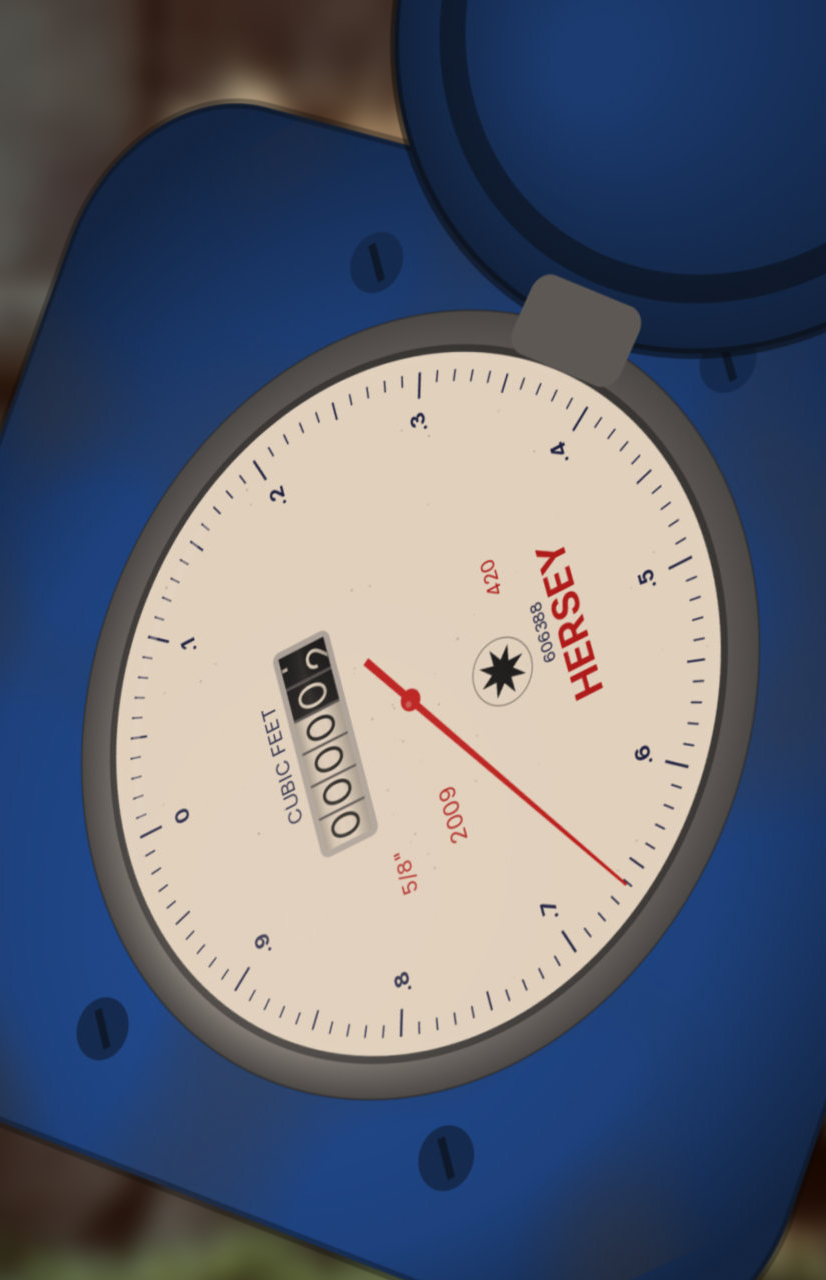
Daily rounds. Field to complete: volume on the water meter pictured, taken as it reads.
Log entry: 1.66 ft³
